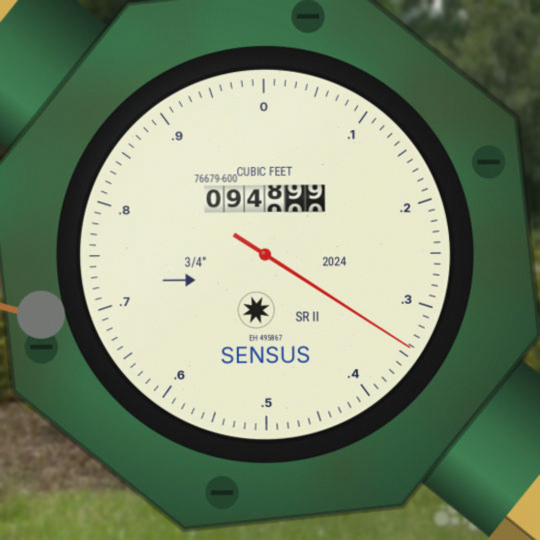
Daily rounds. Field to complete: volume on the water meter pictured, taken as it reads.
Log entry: 94899.34 ft³
